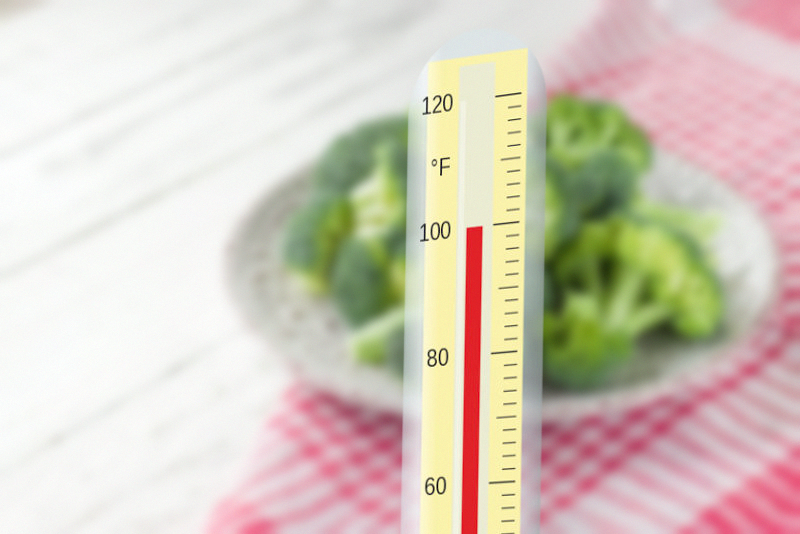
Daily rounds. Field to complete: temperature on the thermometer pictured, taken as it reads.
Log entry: 100 °F
